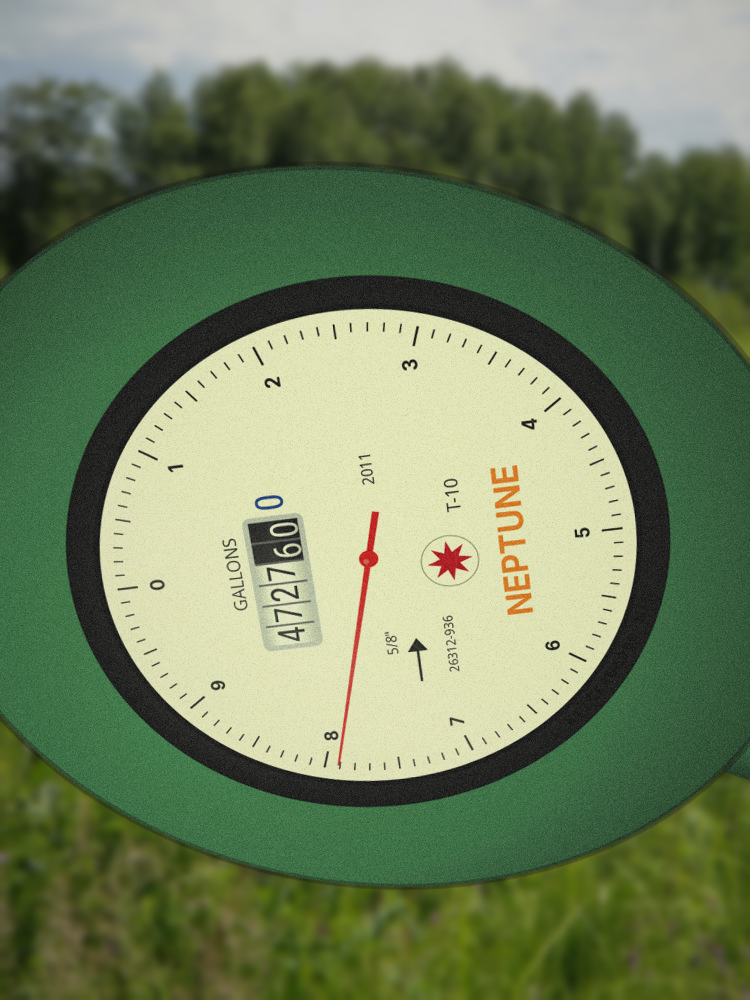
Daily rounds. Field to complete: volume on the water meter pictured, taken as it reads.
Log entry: 4727597.9 gal
